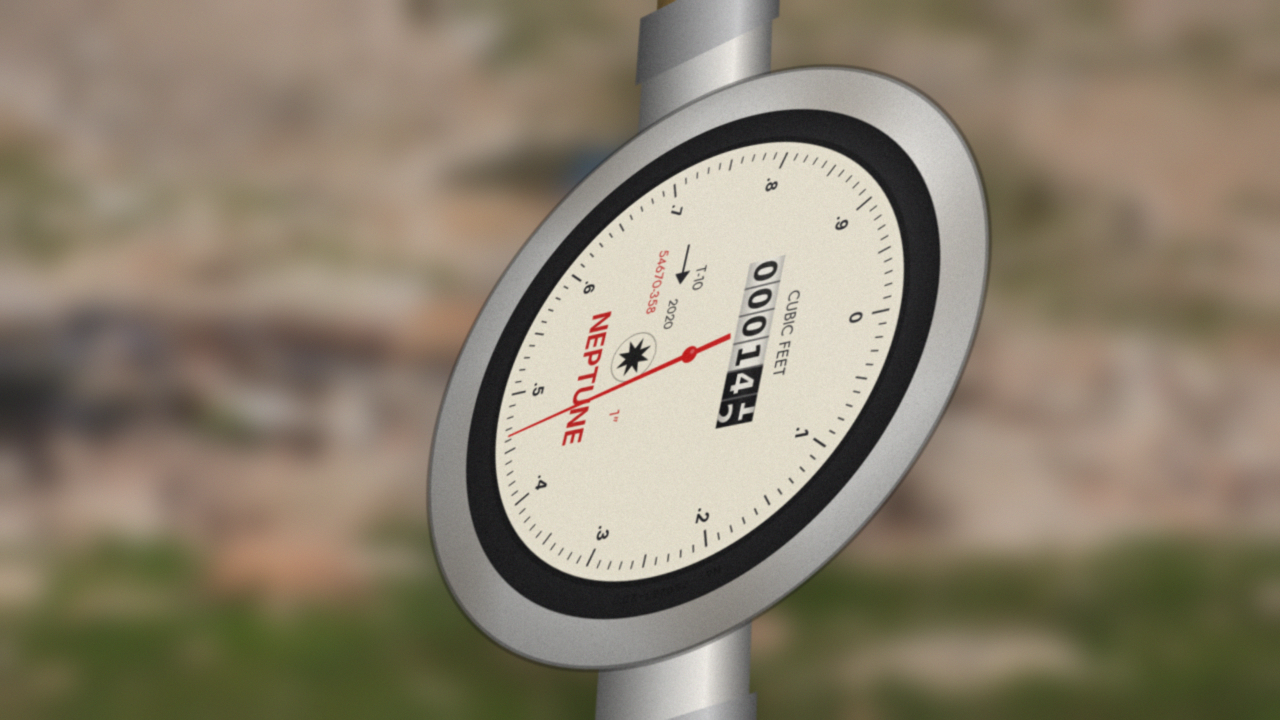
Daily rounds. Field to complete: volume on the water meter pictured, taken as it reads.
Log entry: 141.46 ft³
